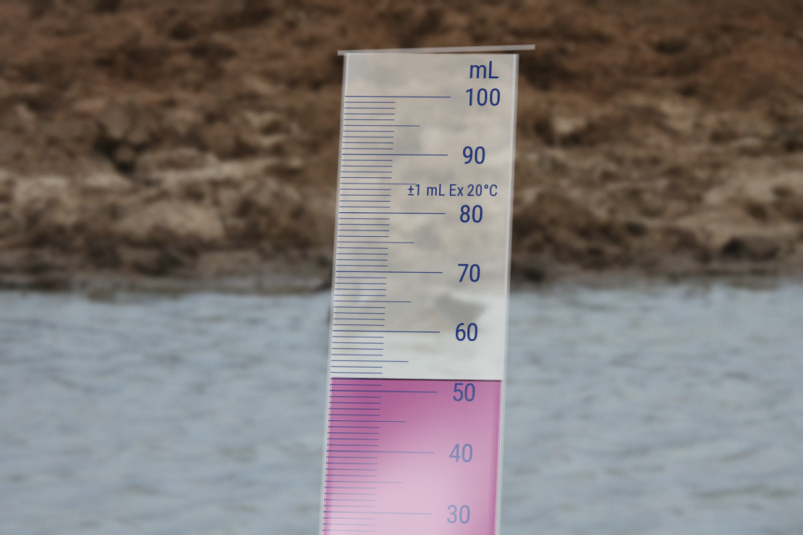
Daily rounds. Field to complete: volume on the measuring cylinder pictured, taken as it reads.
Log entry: 52 mL
